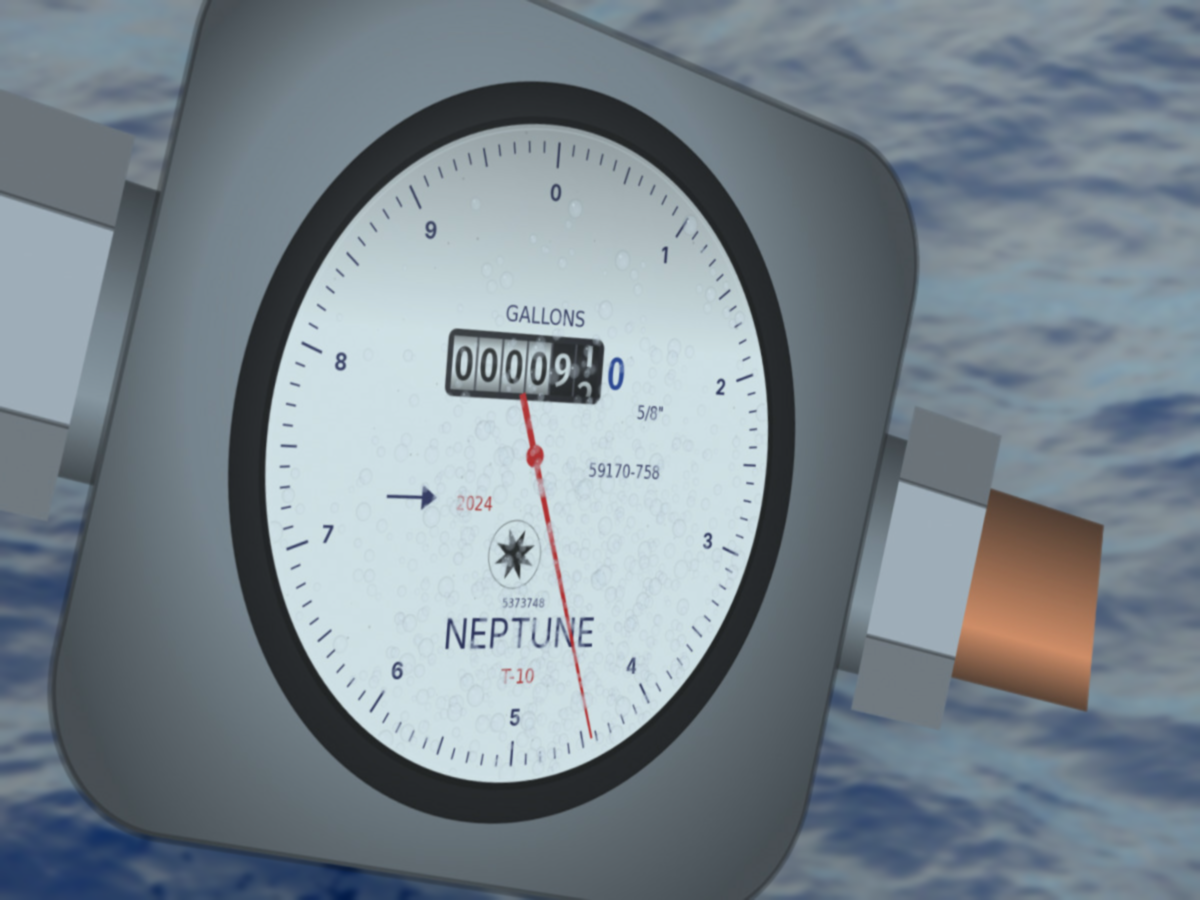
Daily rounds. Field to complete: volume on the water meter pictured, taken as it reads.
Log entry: 914.4 gal
